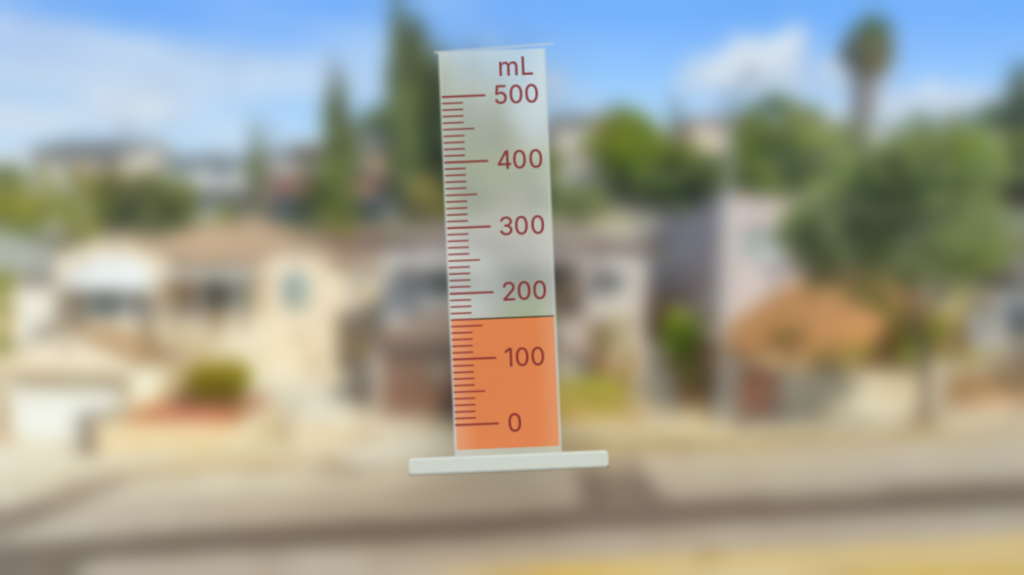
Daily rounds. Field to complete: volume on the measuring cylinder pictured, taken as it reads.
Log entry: 160 mL
